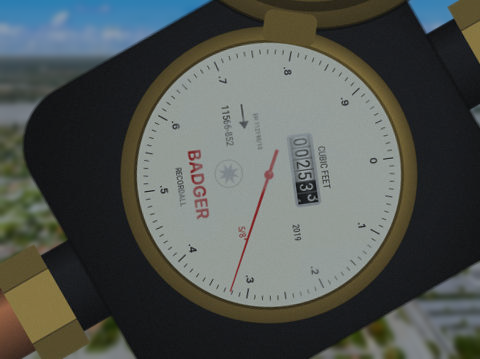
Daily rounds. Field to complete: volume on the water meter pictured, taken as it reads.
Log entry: 2533.32 ft³
